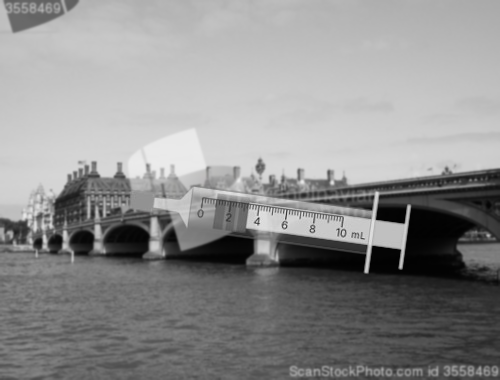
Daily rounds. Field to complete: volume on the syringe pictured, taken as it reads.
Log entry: 1 mL
